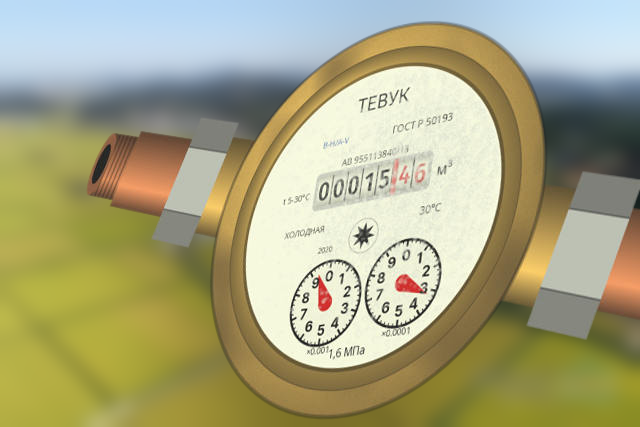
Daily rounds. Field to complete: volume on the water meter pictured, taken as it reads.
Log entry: 15.4593 m³
